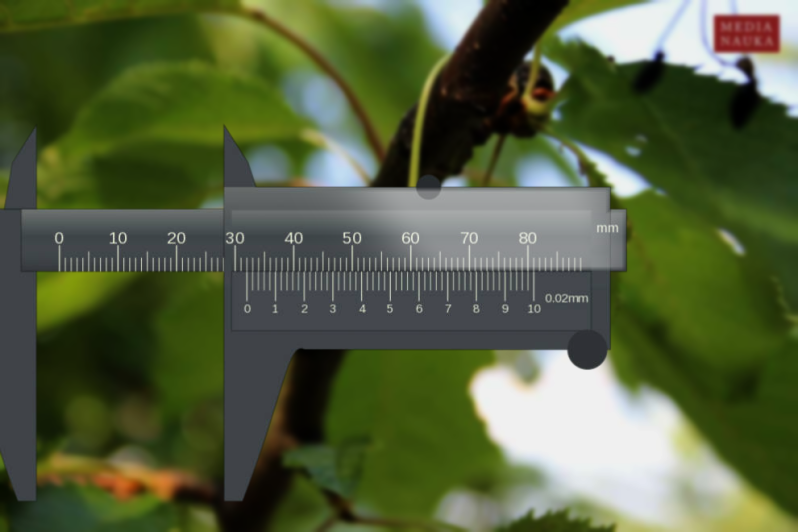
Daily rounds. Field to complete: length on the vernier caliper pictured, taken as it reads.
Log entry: 32.0 mm
